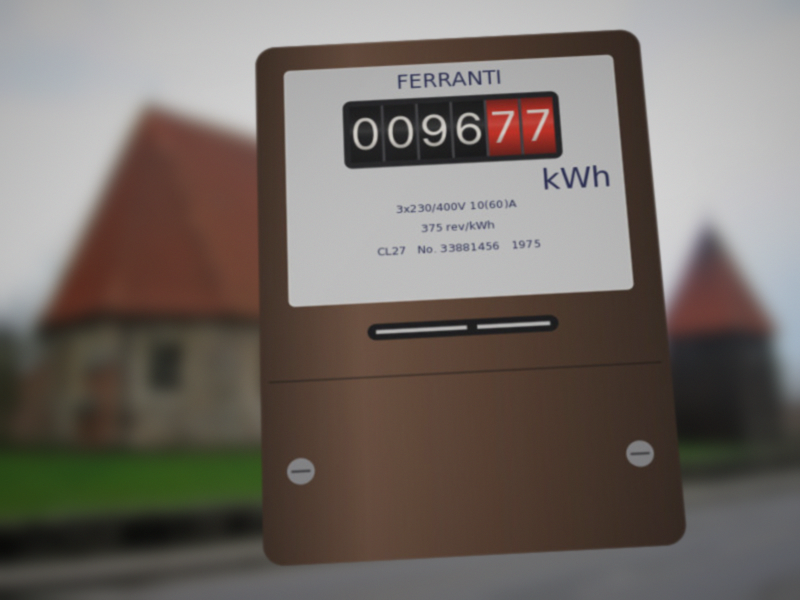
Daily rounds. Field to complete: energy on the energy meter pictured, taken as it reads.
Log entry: 96.77 kWh
